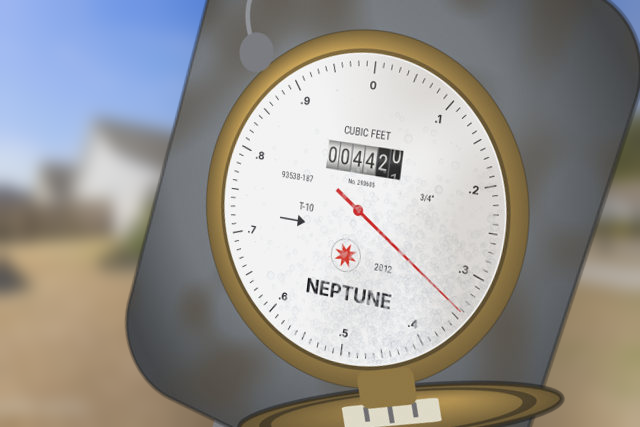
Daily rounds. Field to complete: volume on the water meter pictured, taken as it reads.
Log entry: 4420.34 ft³
